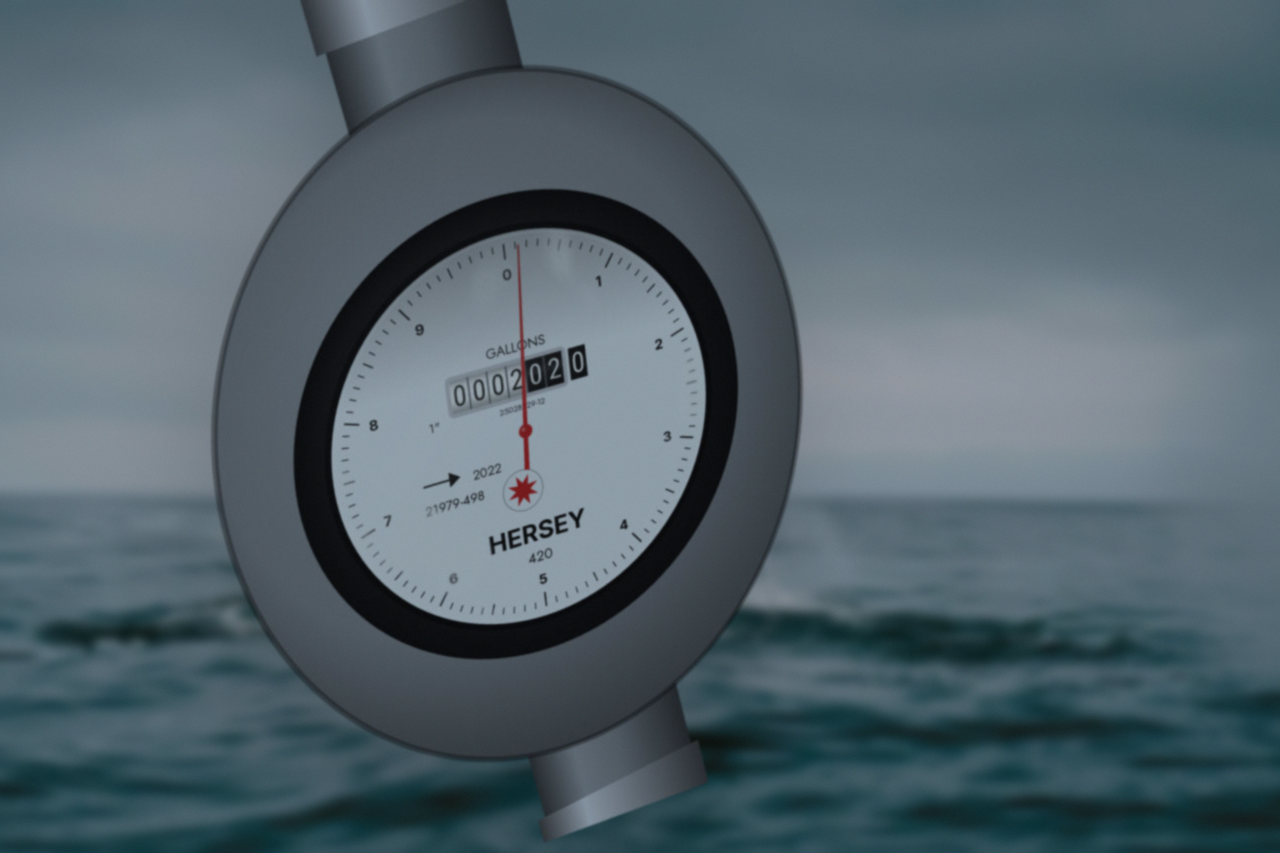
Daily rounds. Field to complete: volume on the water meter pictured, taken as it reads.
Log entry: 2020.1 gal
